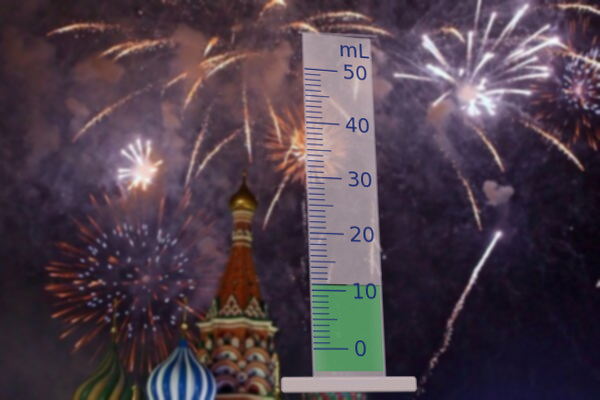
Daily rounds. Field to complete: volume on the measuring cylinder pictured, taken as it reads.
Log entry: 11 mL
